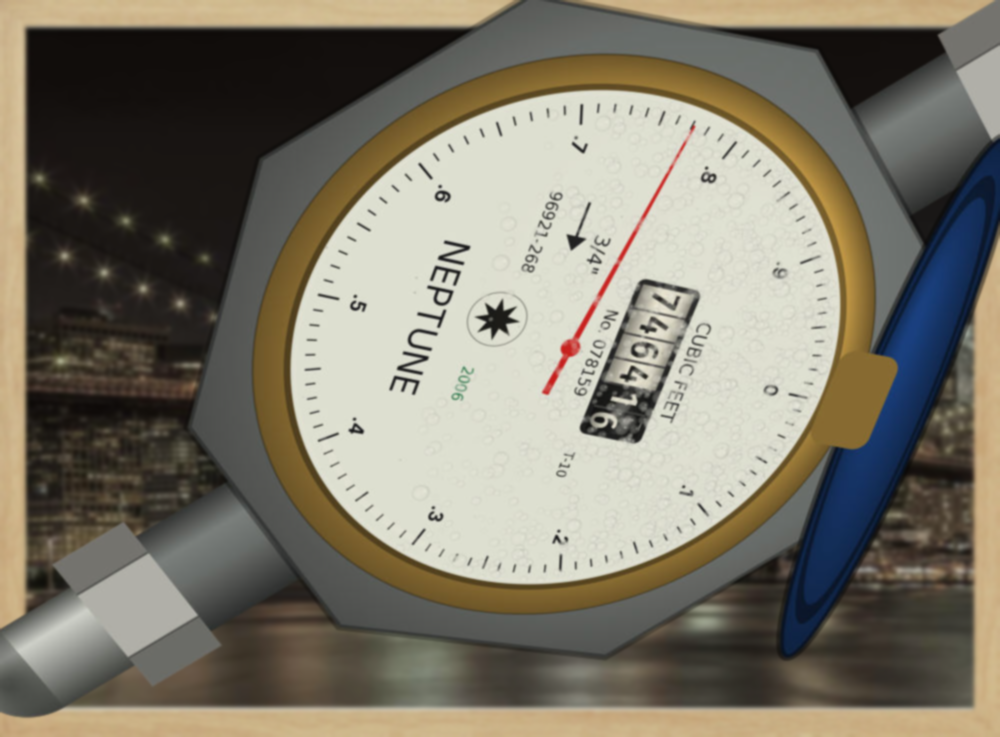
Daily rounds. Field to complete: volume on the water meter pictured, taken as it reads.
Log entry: 746415.77 ft³
